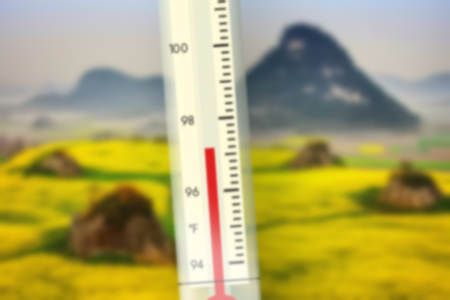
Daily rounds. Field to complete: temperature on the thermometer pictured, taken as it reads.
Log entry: 97.2 °F
